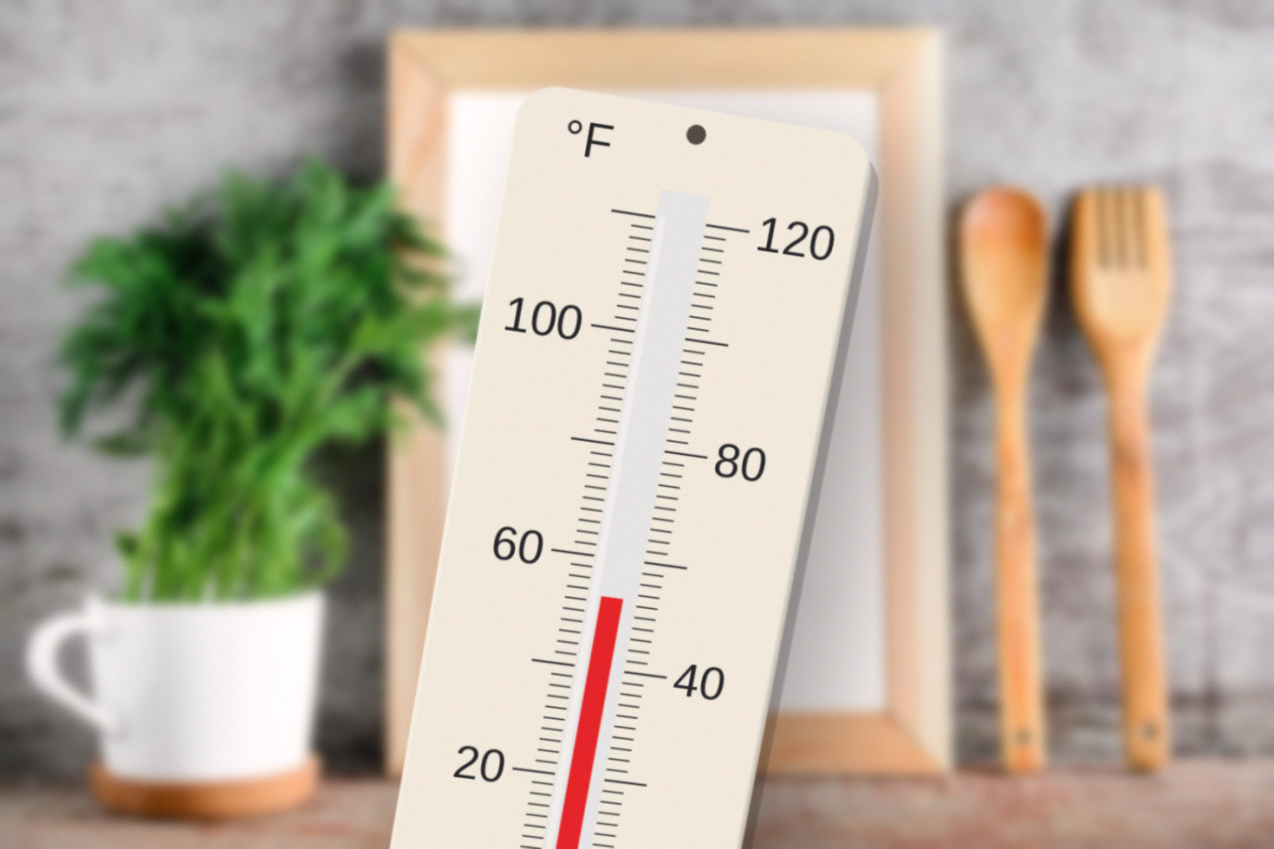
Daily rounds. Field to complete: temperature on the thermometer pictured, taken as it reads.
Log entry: 53 °F
